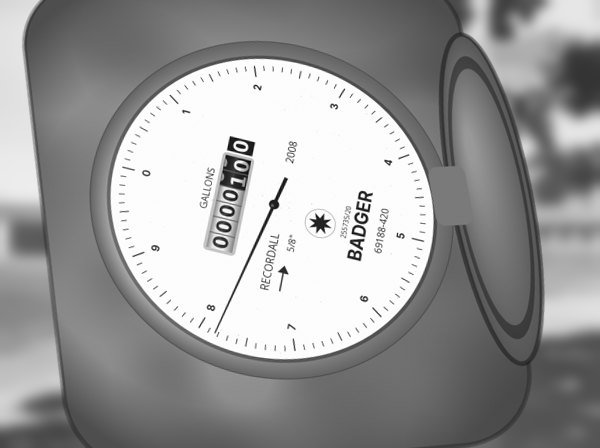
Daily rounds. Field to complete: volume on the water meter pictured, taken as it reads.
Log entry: 97.8 gal
